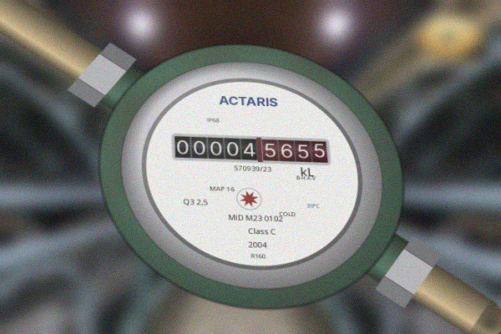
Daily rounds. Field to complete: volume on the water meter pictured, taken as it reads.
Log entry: 4.5655 kL
